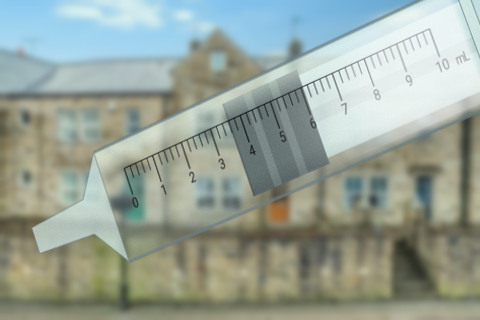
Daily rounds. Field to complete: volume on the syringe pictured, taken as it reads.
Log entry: 3.6 mL
